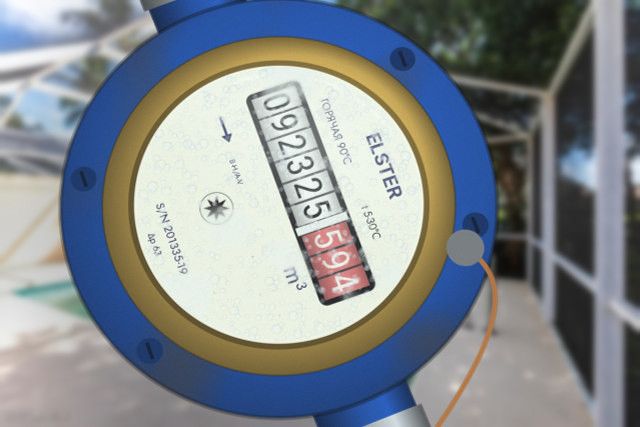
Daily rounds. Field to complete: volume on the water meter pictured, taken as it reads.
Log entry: 92325.594 m³
